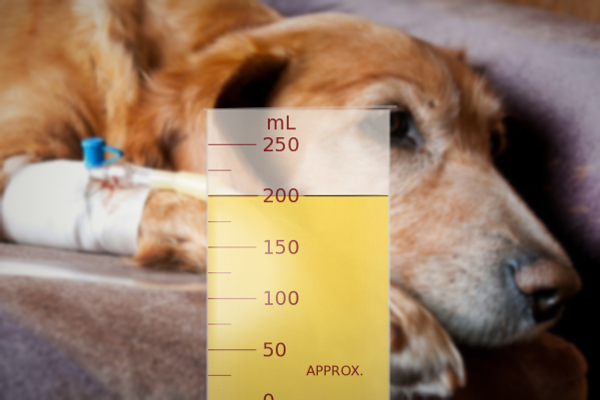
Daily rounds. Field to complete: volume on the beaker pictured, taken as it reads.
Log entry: 200 mL
